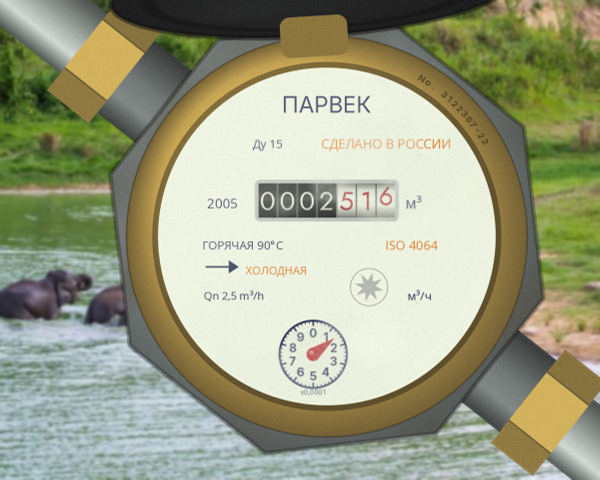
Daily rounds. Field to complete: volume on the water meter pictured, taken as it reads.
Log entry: 2.5161 m³
